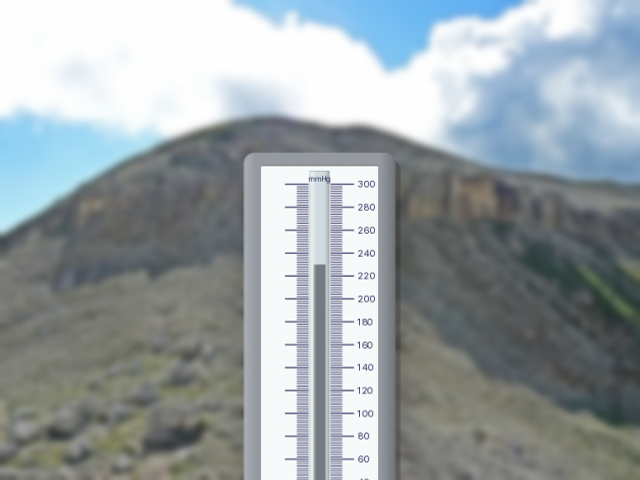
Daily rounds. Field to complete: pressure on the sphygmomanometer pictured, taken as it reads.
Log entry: 230 mmHg
